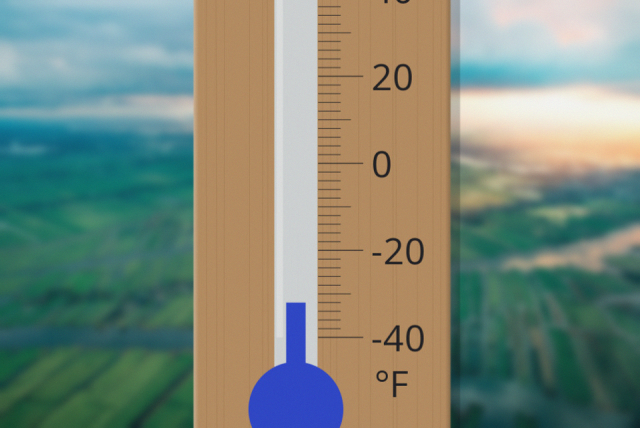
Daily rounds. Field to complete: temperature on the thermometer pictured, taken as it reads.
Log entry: -32 °F
